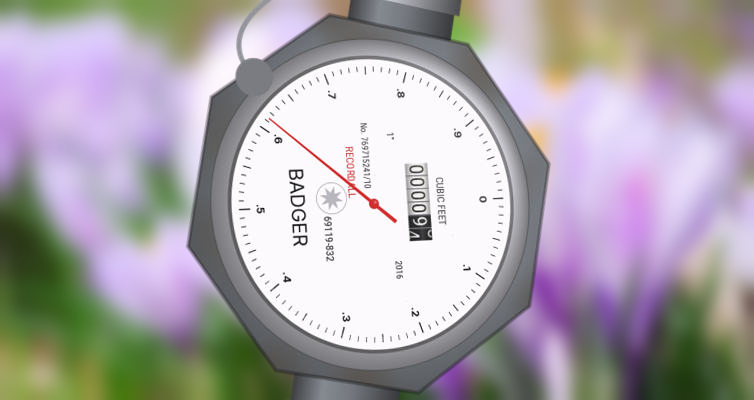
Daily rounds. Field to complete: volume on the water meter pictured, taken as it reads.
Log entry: 93.61 ft³
